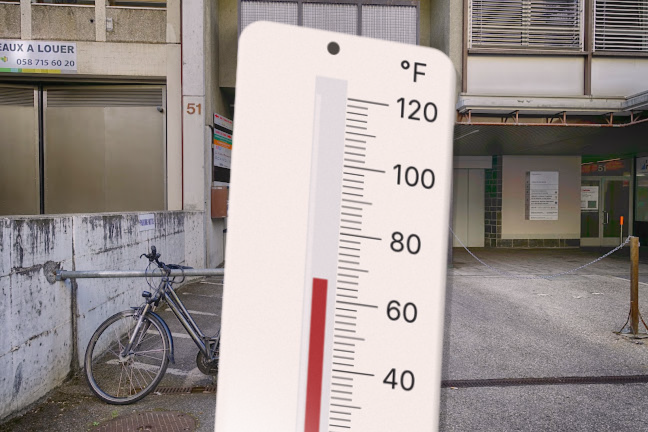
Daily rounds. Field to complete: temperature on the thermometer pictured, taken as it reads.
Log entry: 66 °F
